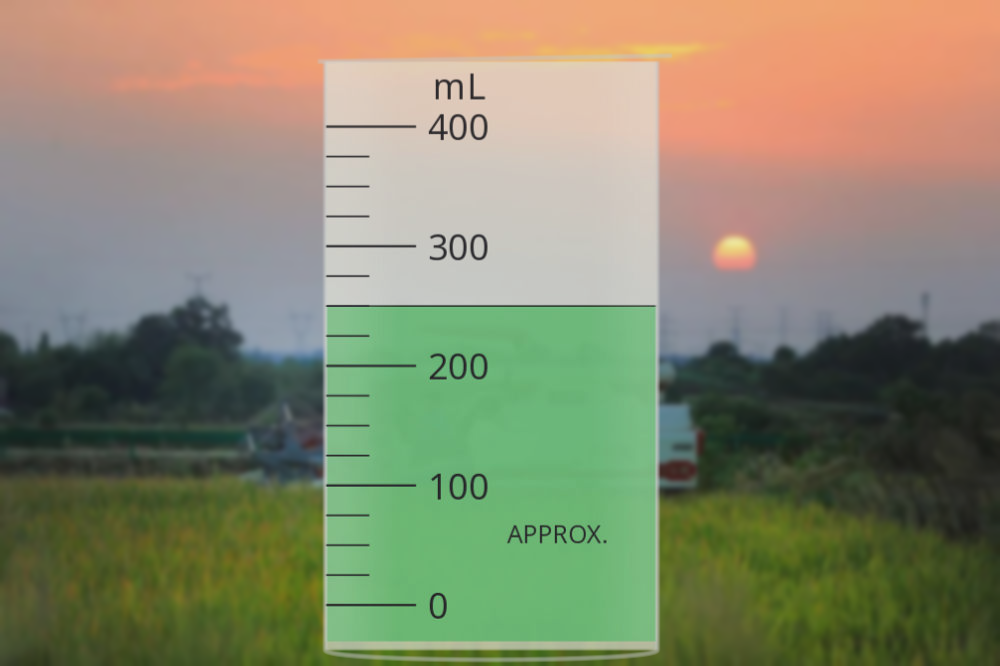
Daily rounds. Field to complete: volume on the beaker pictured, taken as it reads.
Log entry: 250 mL
